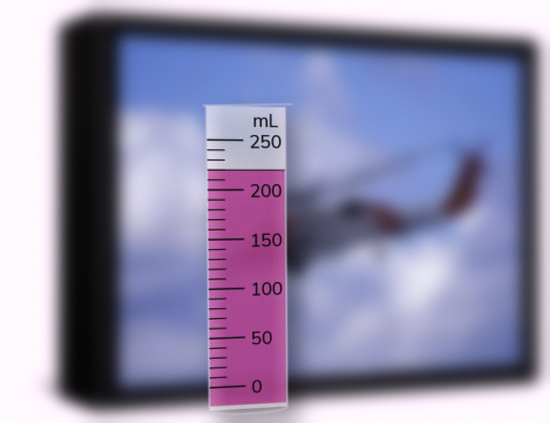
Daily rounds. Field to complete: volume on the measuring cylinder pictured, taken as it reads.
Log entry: 220 mL
